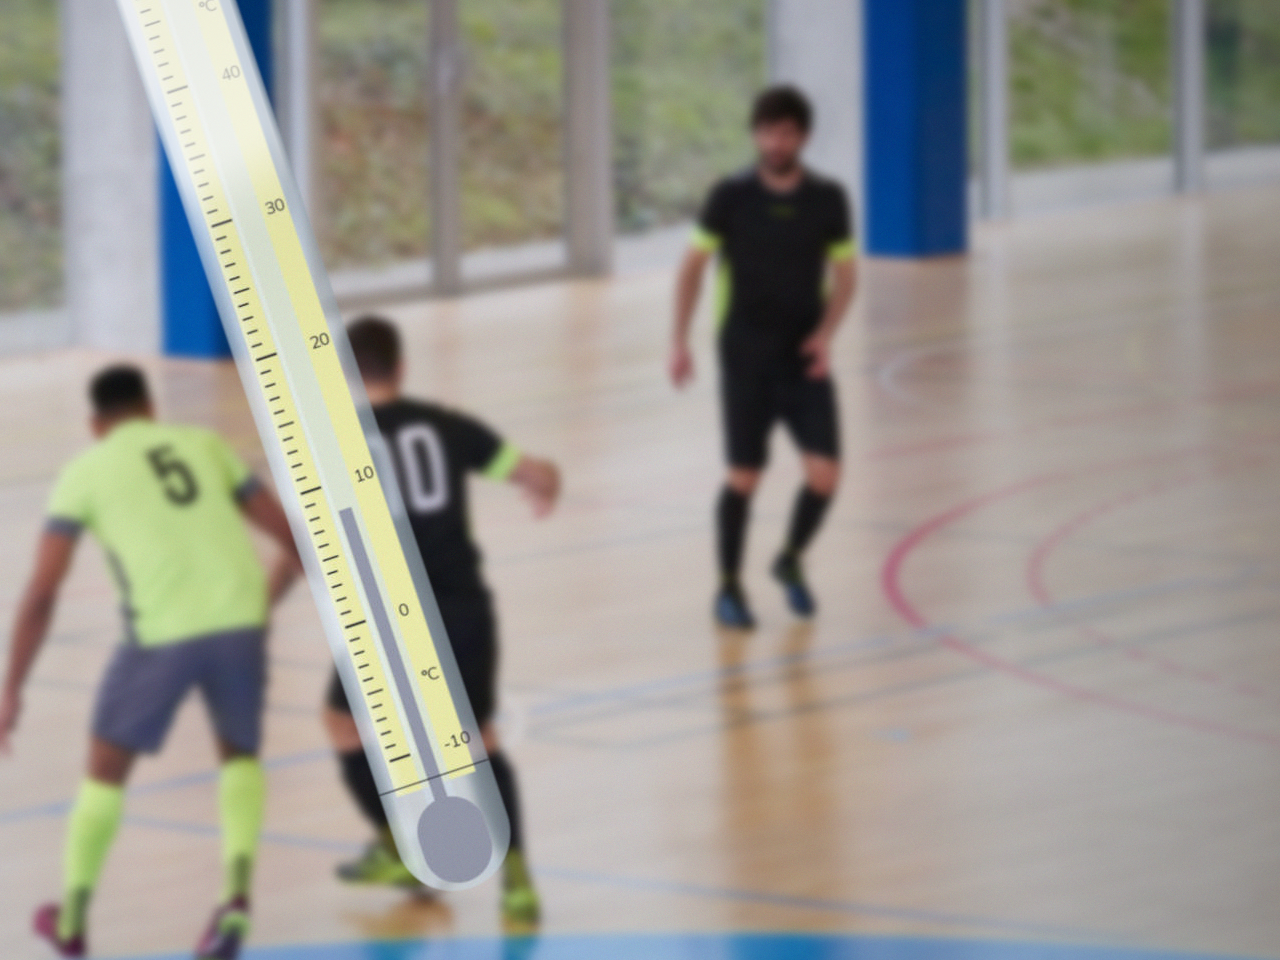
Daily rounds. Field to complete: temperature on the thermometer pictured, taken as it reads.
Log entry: 8 °C
